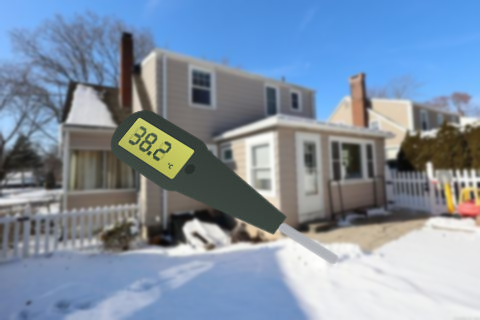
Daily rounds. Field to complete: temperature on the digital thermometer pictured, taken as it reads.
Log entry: 38.2 °C
